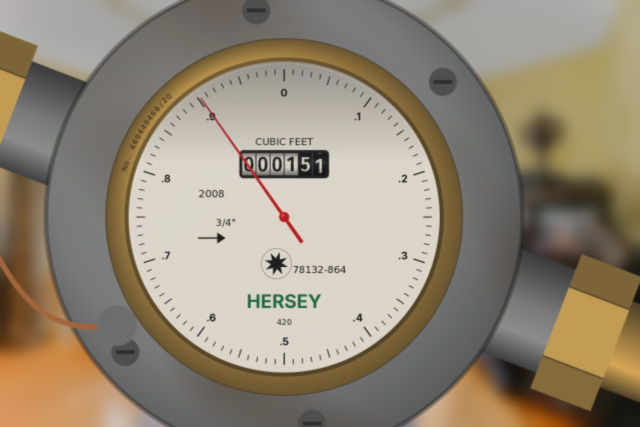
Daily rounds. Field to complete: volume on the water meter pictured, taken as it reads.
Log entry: 150.90 ft³
